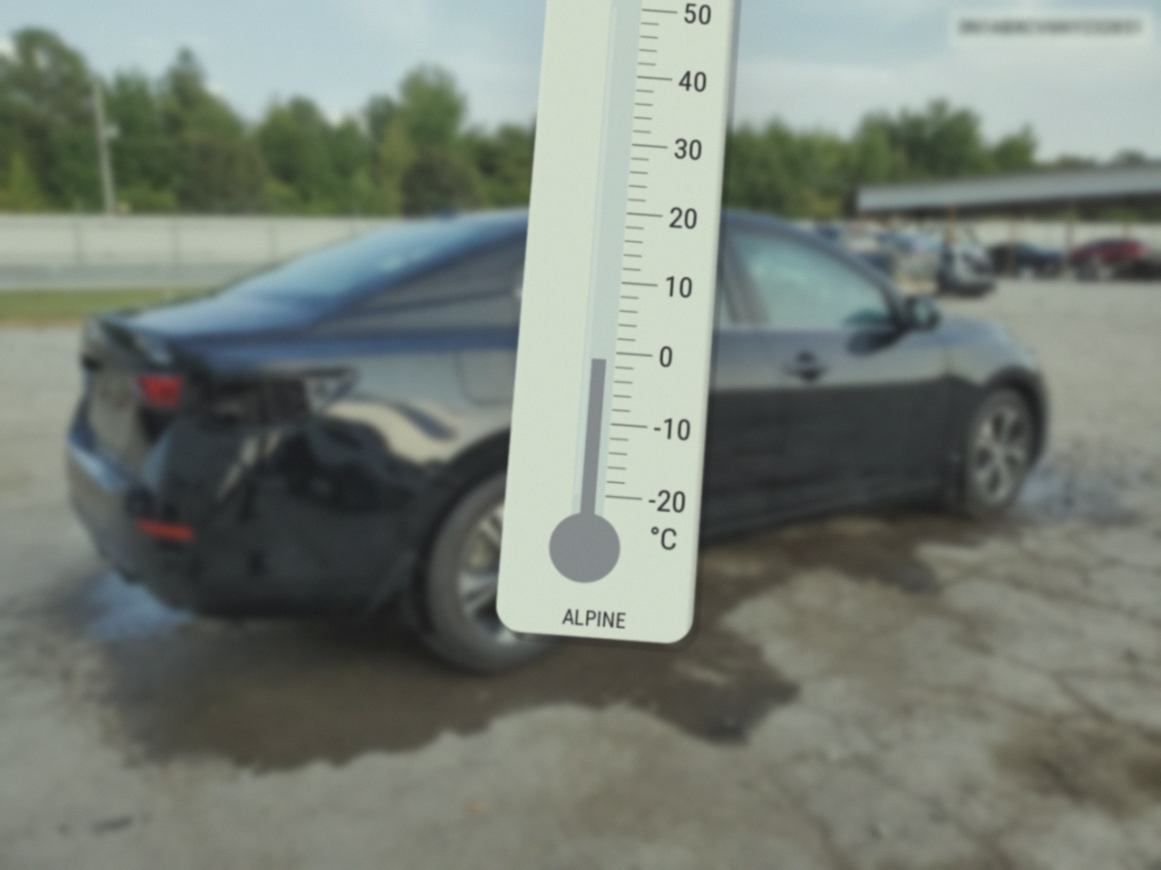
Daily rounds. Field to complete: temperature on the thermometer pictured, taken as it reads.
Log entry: -1 °C
